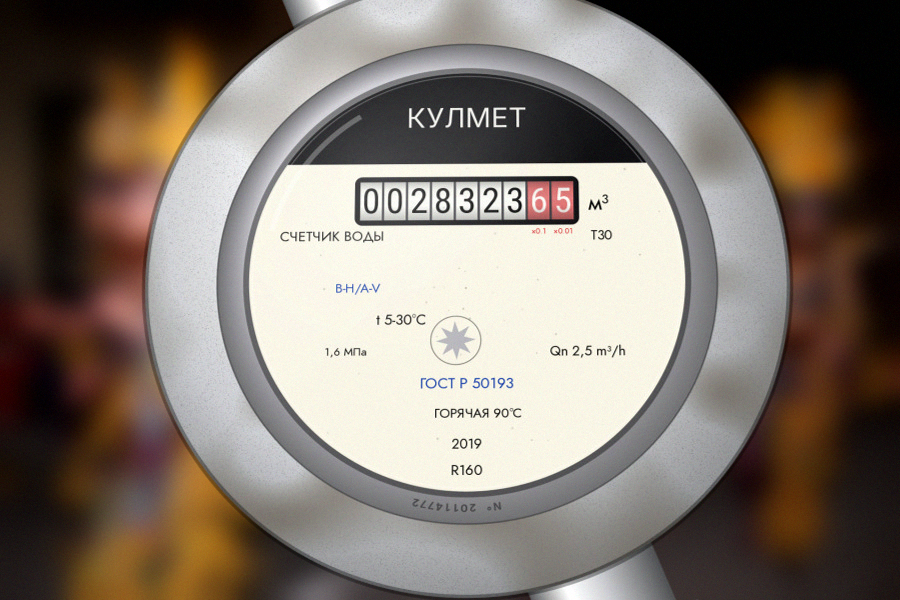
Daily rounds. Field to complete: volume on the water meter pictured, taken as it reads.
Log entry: 28323.65 m³
